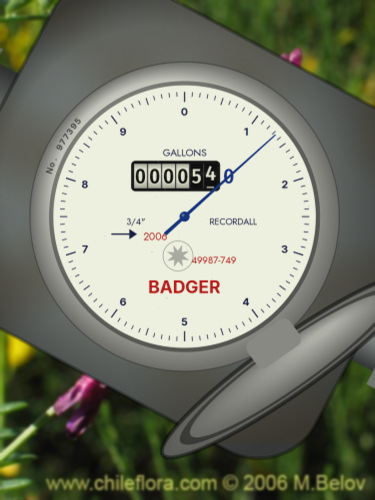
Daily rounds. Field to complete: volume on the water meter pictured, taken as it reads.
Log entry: 541.3 gal
